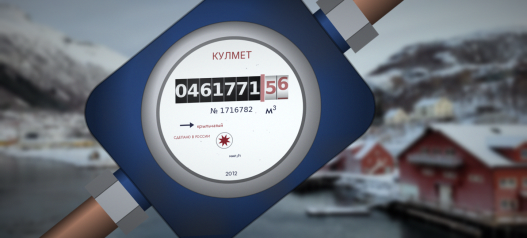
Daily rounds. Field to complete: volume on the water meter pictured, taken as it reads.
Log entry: 461771.56 m³
